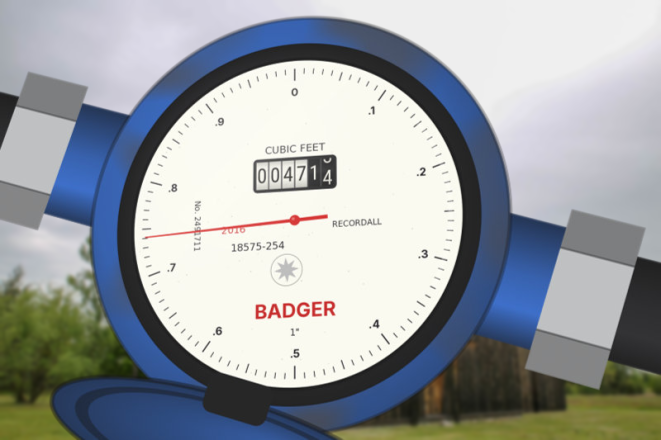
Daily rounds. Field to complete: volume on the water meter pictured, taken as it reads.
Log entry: 4713.74 ft³
